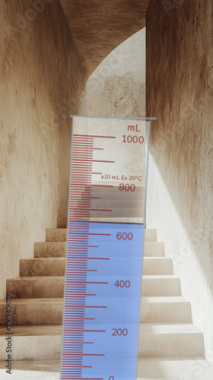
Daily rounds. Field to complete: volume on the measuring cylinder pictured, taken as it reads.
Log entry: 650 mL
